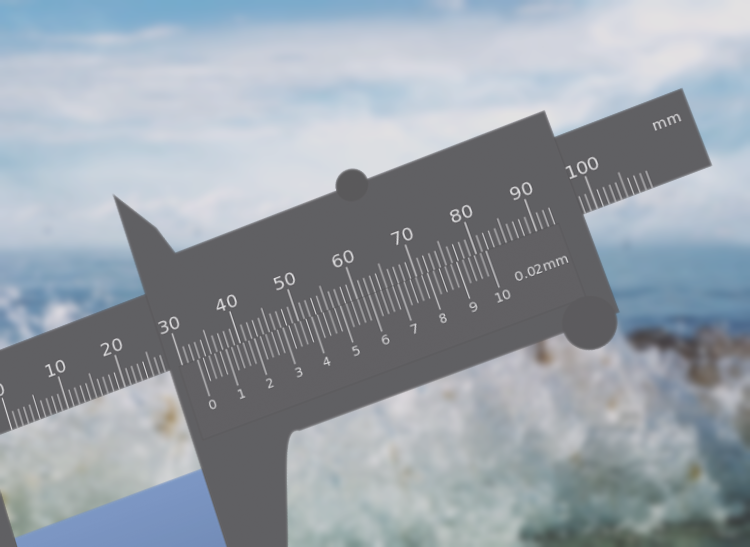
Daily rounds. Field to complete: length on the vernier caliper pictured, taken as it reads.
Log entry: 32.6 mm
